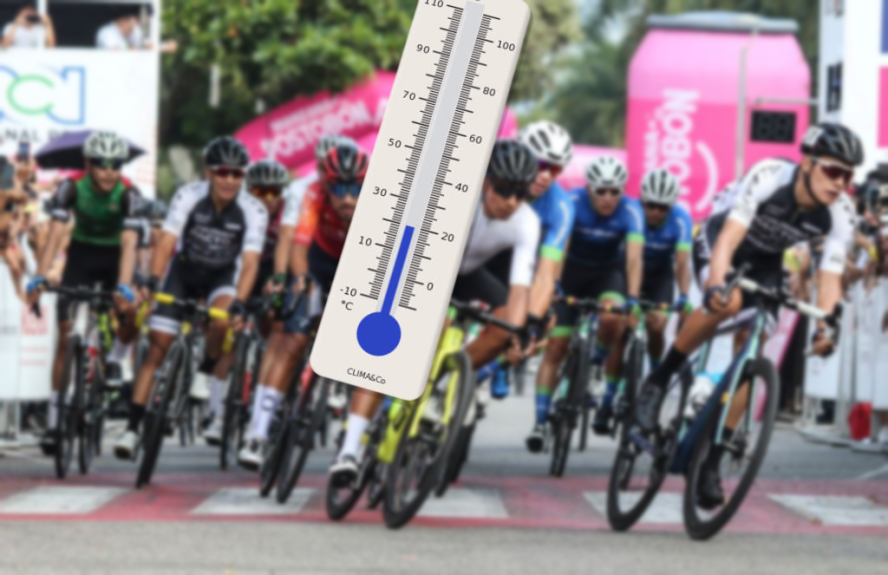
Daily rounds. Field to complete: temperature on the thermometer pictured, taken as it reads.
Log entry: 20 °C
